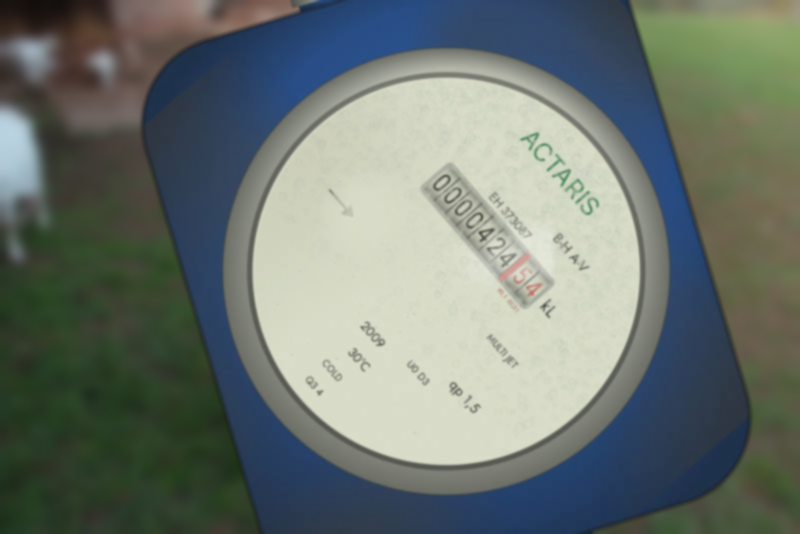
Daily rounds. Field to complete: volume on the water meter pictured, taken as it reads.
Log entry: 424.54 kL
